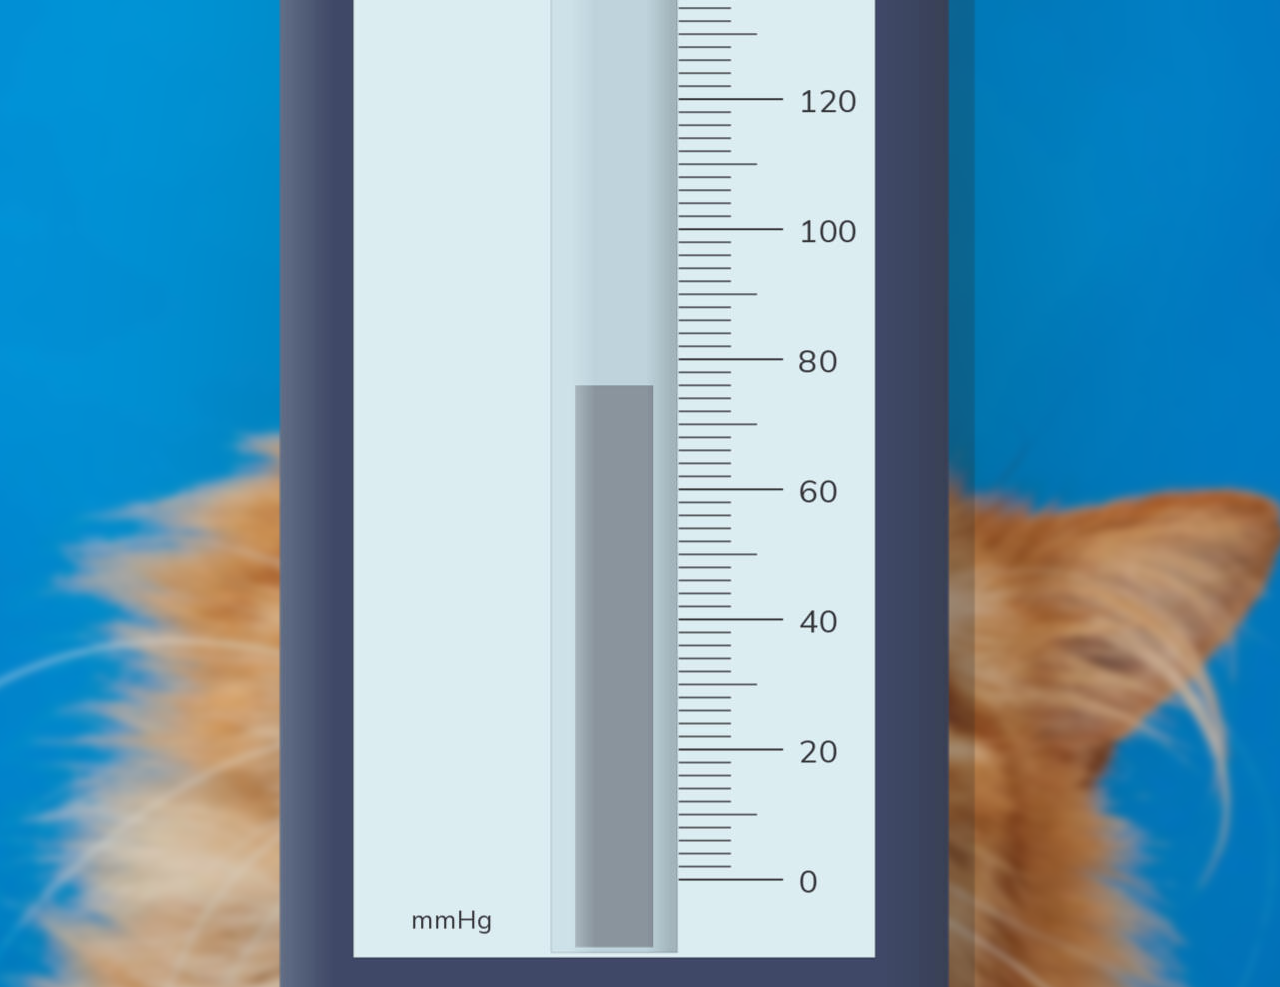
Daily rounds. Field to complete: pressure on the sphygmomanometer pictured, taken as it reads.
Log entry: 76 mmHg
